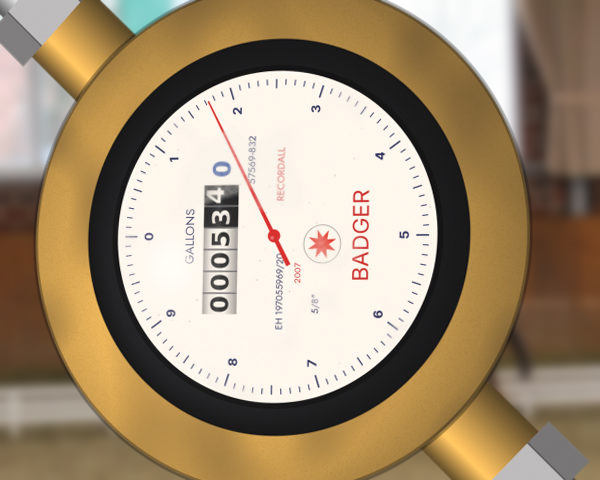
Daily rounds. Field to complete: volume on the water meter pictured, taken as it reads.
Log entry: 5341.7 gal
